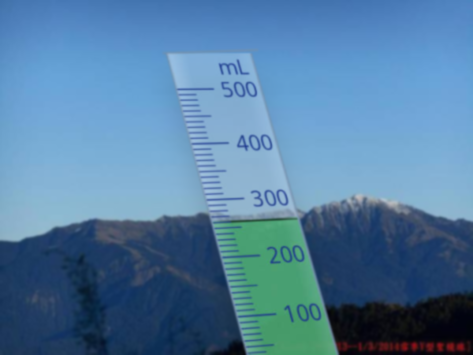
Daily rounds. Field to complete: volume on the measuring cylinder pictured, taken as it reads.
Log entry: 260 mL
